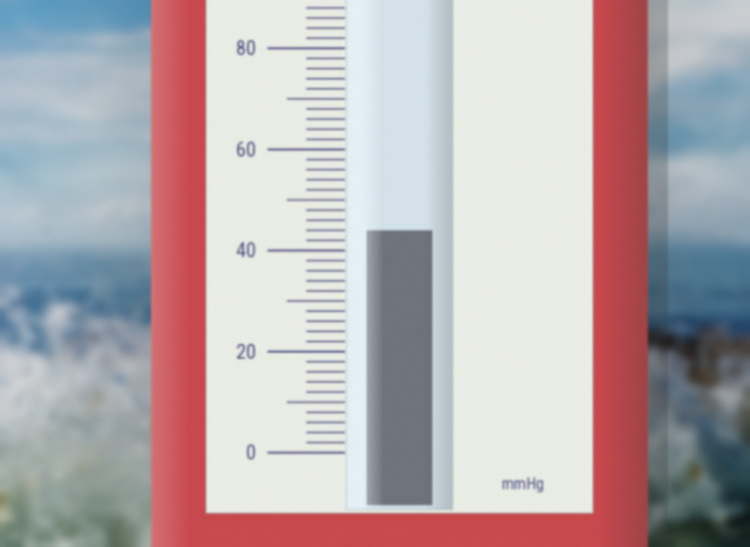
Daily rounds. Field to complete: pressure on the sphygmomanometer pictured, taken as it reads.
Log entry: 44 mmHg
